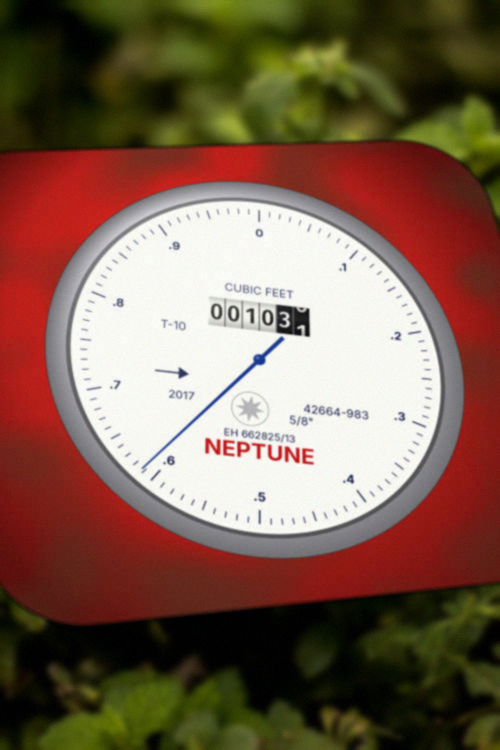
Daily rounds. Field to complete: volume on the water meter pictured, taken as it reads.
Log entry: 1030.61 ft³
